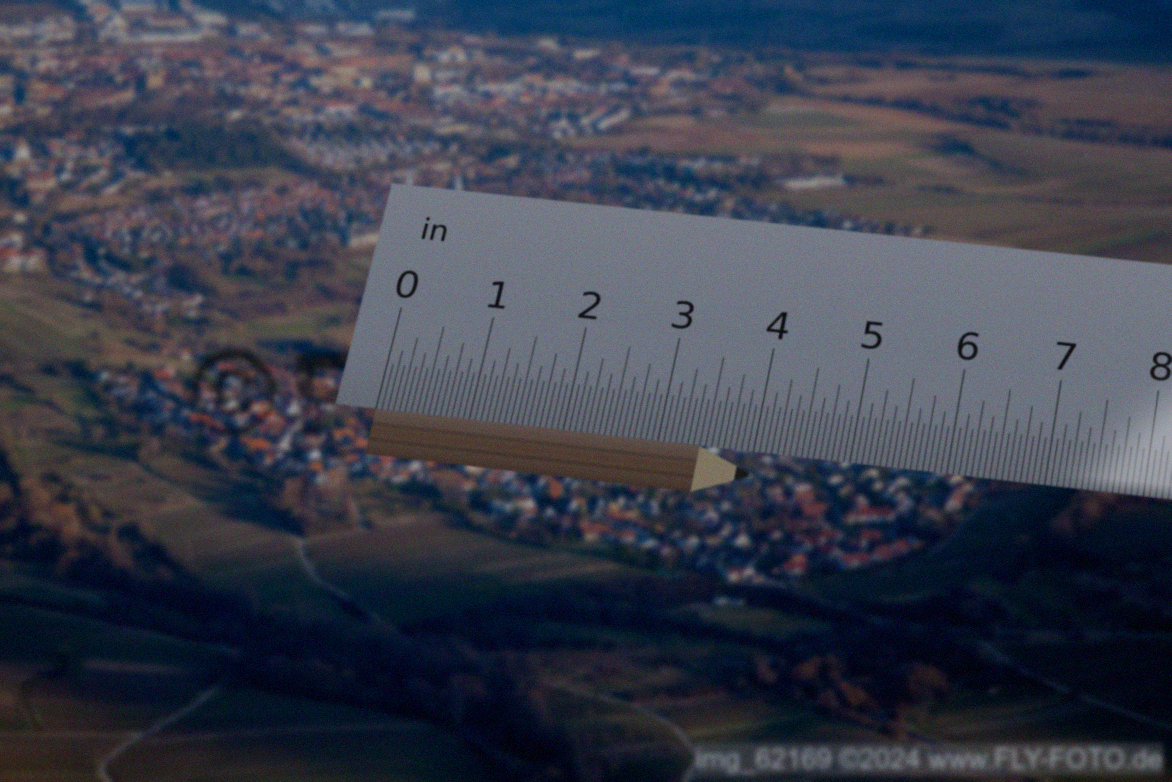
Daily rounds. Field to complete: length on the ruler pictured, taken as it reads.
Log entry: 4 in
